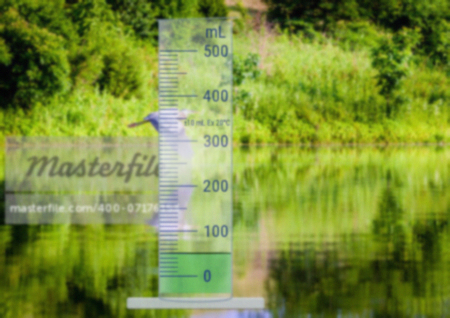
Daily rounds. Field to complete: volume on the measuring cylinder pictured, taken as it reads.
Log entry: 50 mL
